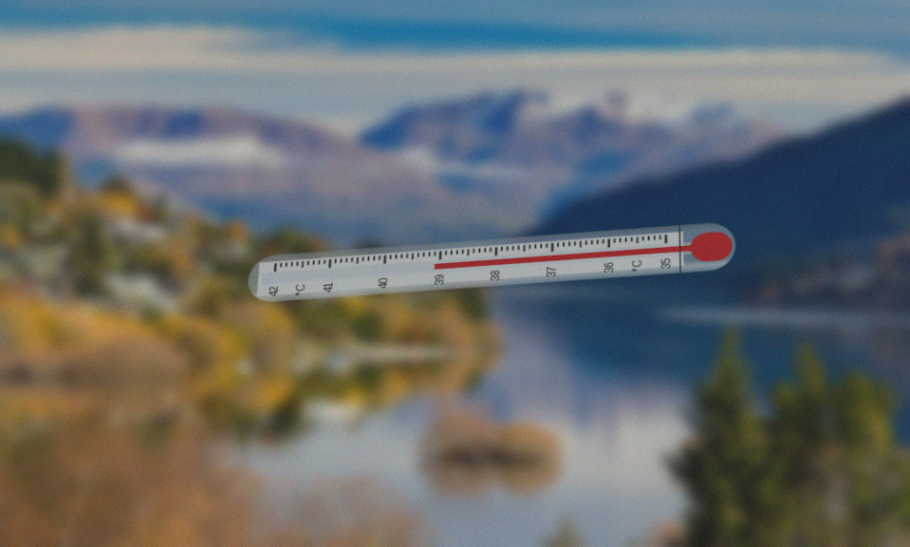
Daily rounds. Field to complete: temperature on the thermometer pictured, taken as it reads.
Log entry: 39.1 °C
